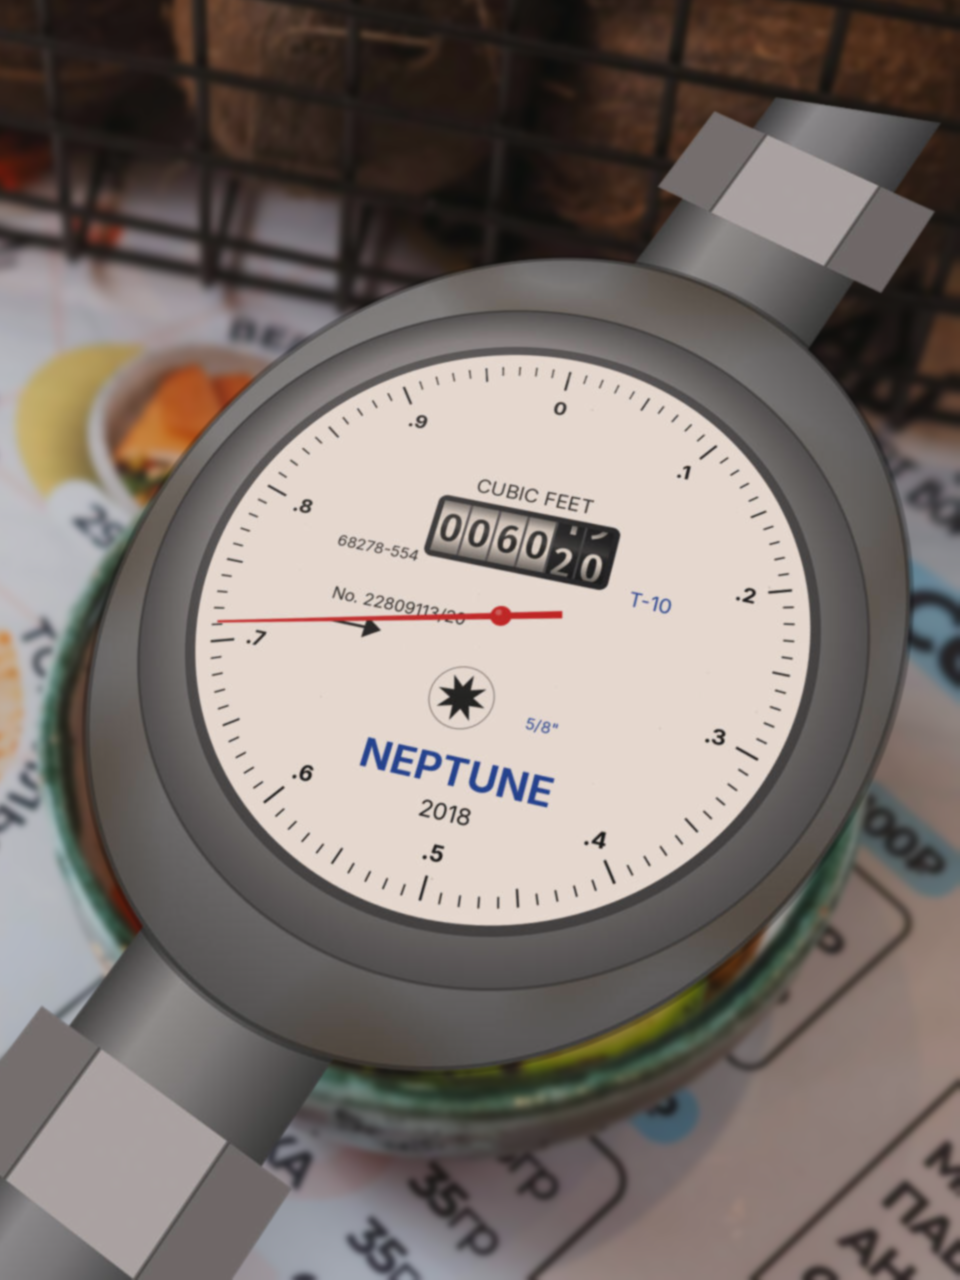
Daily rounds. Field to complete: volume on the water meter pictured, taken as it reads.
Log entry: 6019.71 ft³
